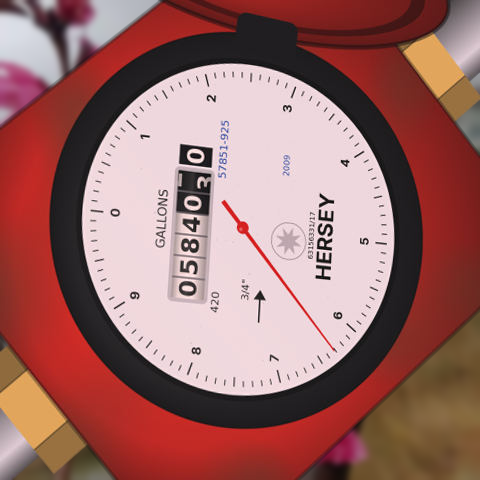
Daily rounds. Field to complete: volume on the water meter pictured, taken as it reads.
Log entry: 584026.3 gal
